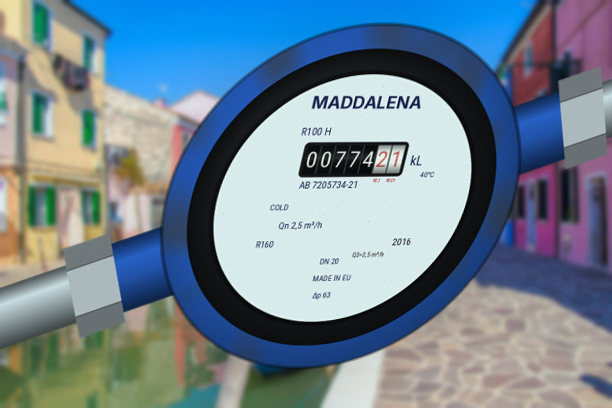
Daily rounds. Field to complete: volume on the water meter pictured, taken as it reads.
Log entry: 774.21 kL
